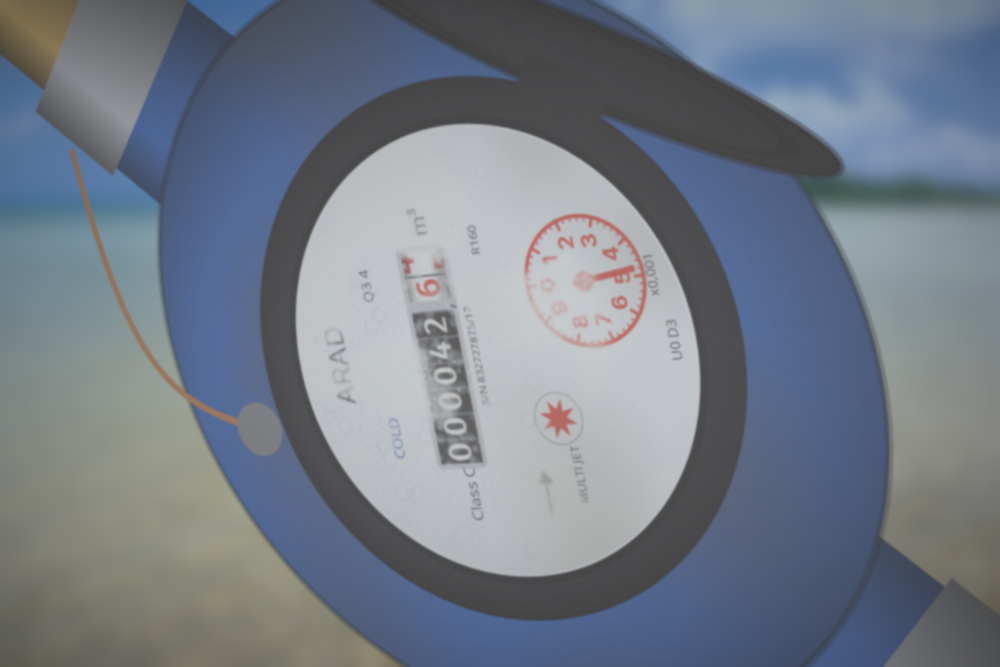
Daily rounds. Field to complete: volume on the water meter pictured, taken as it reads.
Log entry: 42.644 m³
